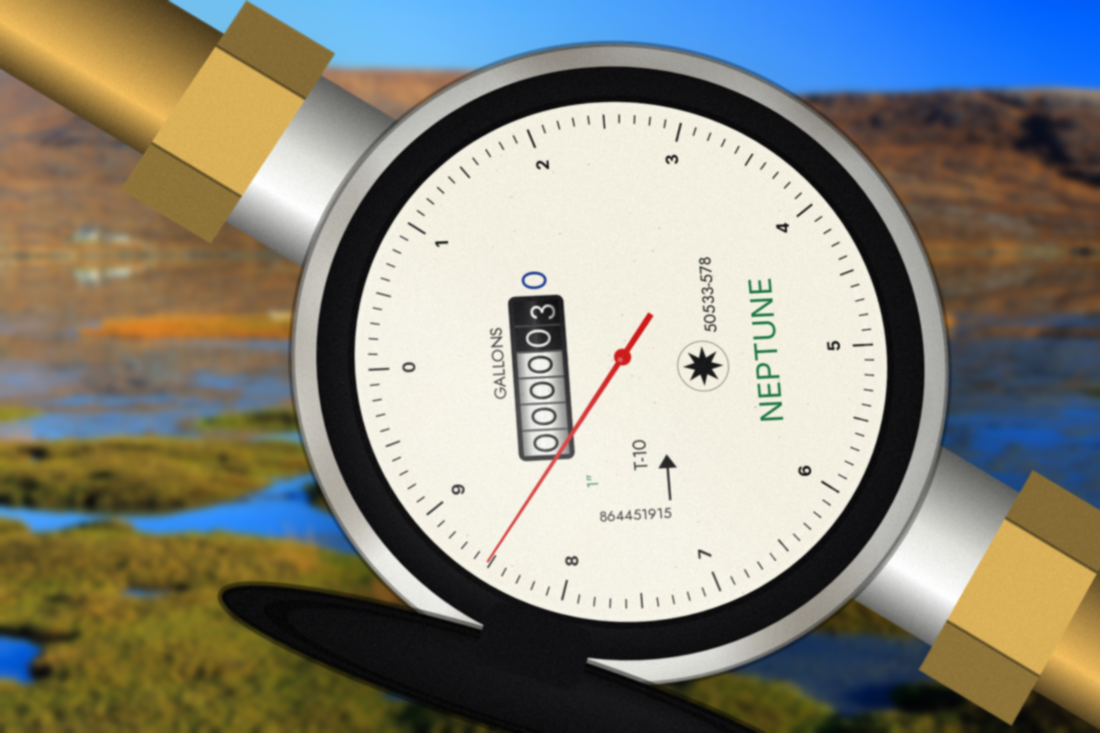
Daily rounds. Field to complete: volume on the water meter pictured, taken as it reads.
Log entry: 28.5 gal
